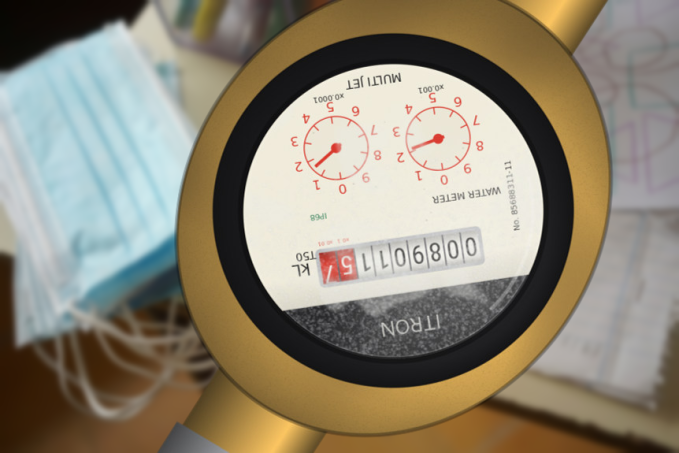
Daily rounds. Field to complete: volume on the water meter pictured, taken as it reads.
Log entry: 89011.5721 kL
